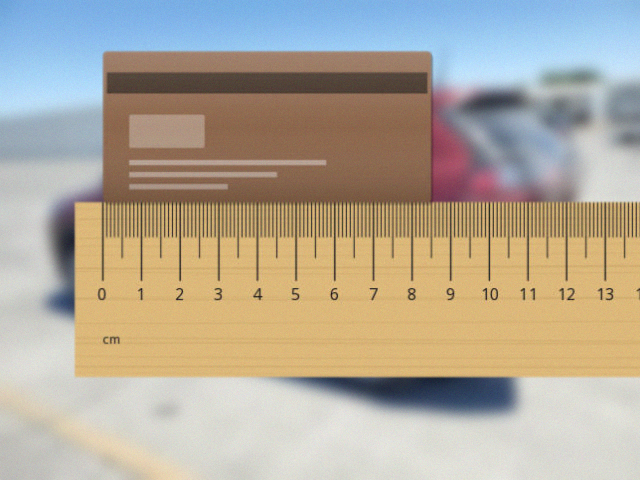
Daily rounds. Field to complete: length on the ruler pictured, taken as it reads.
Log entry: 8.5 cm
